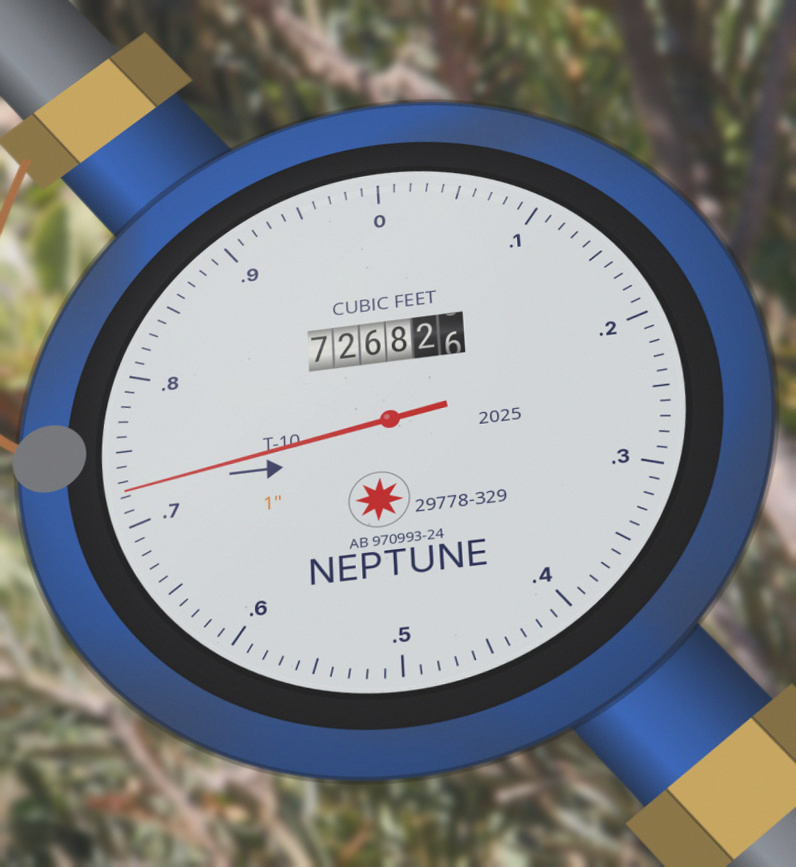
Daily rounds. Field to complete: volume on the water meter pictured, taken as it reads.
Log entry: 726825.72 ft³
